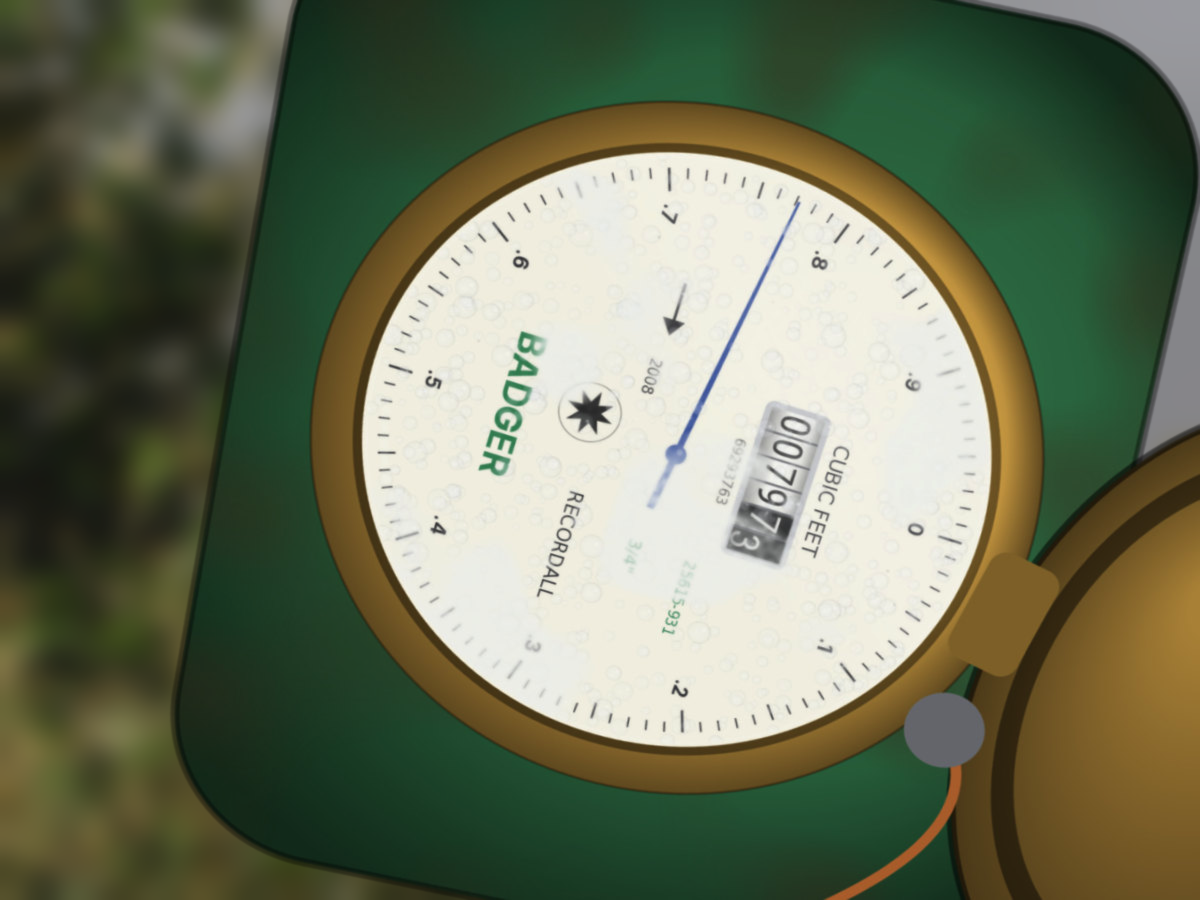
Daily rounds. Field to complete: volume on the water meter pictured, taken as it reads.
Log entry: 7972.77 ft³
